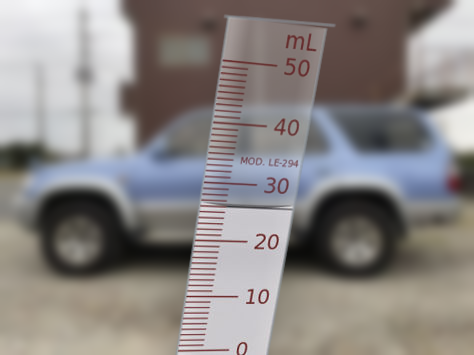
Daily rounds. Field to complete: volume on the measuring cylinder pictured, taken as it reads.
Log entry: 26 mL
